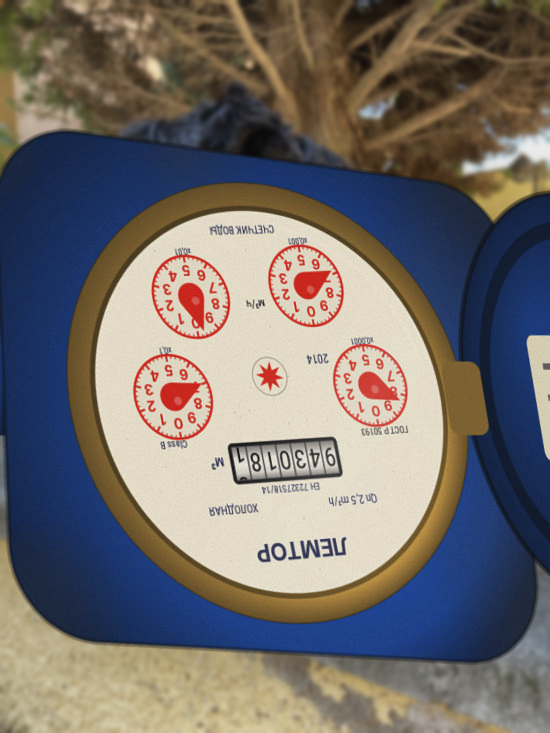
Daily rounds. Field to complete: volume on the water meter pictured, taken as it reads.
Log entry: 9430180.6968 m³
